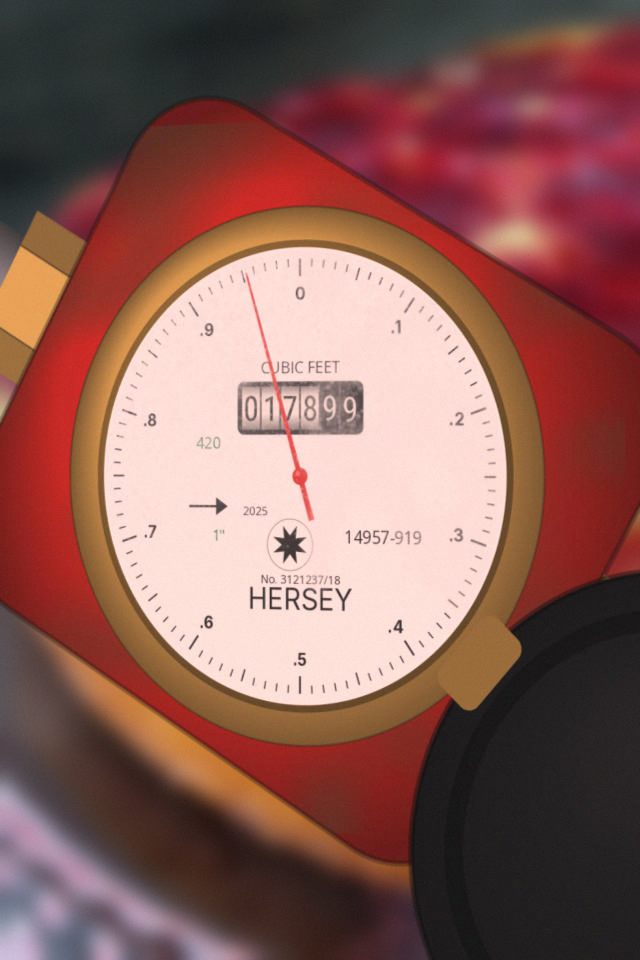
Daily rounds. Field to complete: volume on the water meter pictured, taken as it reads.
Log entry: 17898.95 ft³
